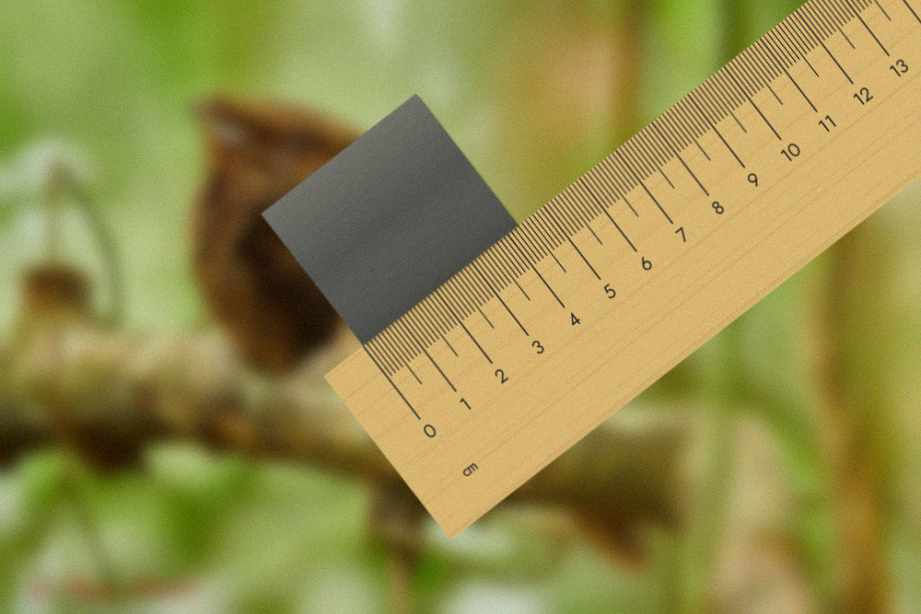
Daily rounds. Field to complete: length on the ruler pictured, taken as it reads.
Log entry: 4.3 cm
